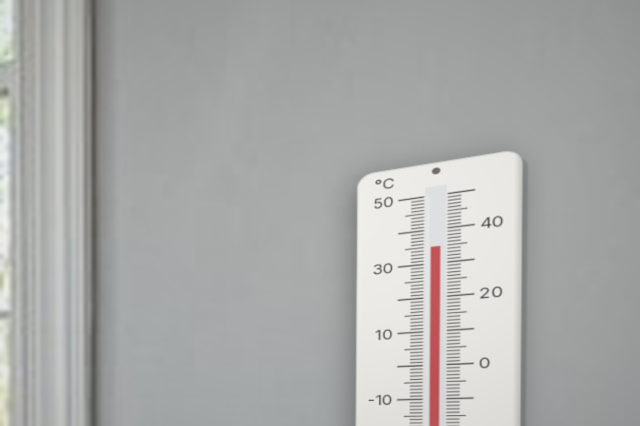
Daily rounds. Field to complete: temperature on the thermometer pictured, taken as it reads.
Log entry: 35 °C
